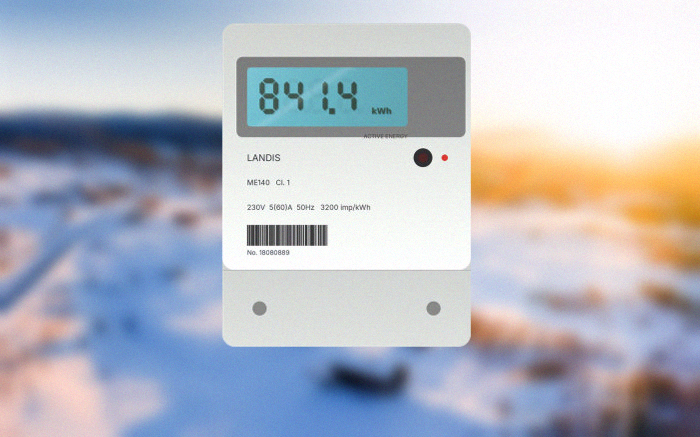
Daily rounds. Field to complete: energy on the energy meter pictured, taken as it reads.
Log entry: 841.4 kWh
